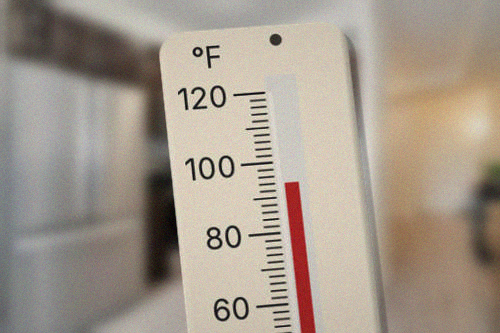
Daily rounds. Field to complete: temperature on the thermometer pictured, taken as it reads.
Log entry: 94 °F
